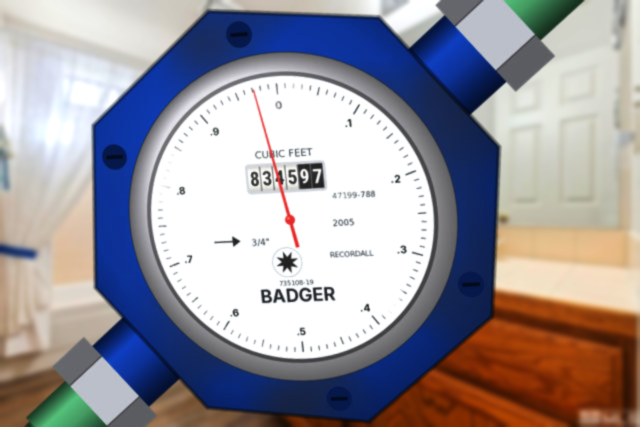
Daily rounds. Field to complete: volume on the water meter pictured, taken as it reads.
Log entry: 834596.97 ft³
